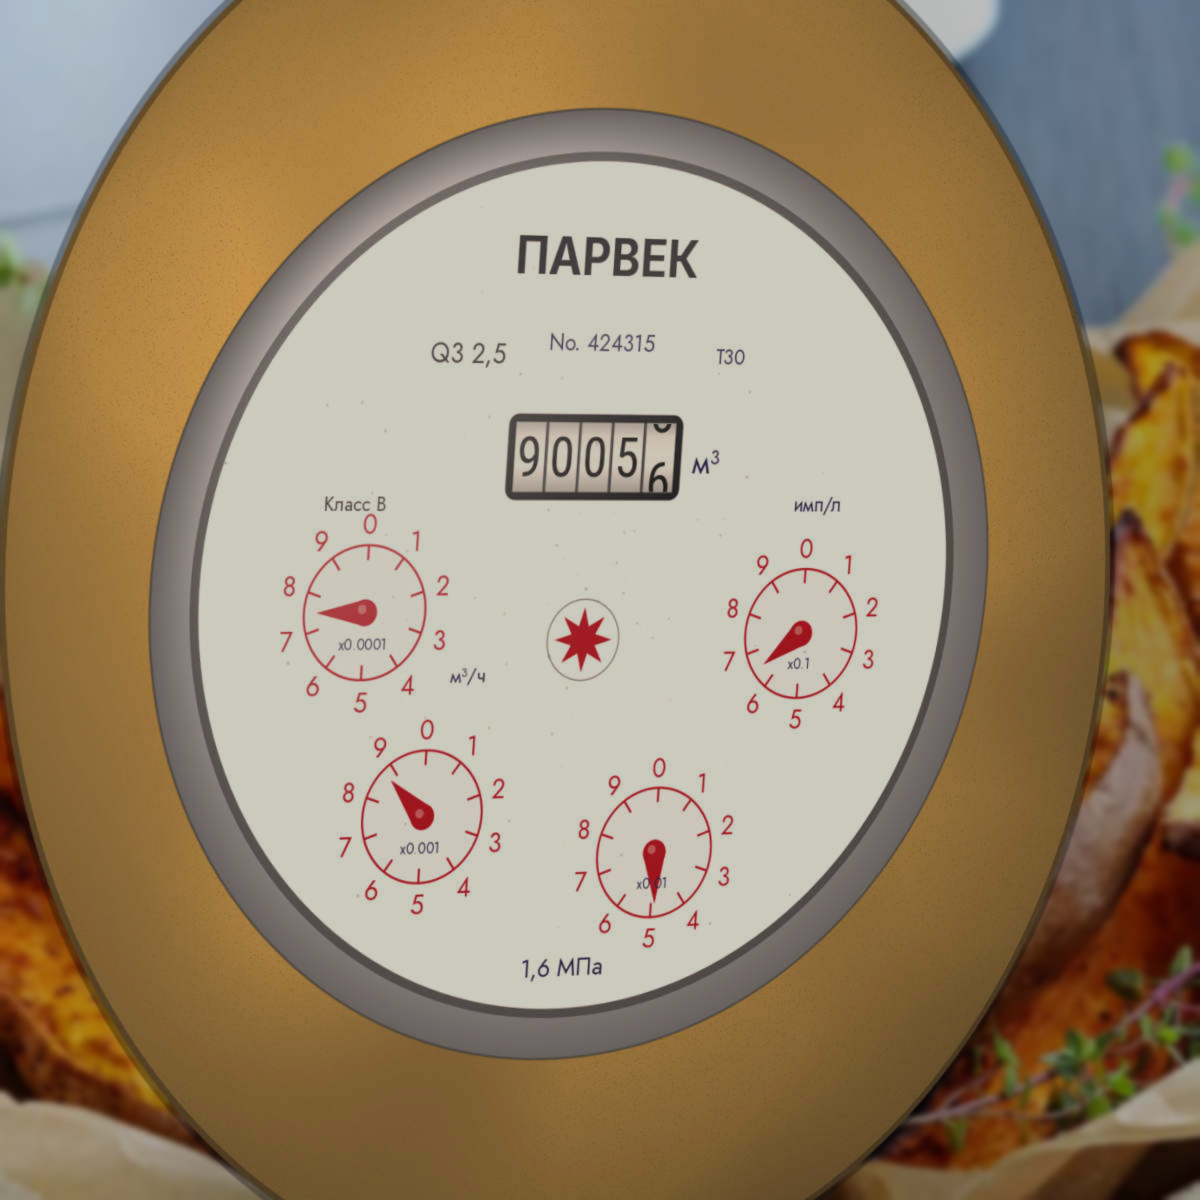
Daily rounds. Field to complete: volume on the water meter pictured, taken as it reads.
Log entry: 90055.6487 m³
